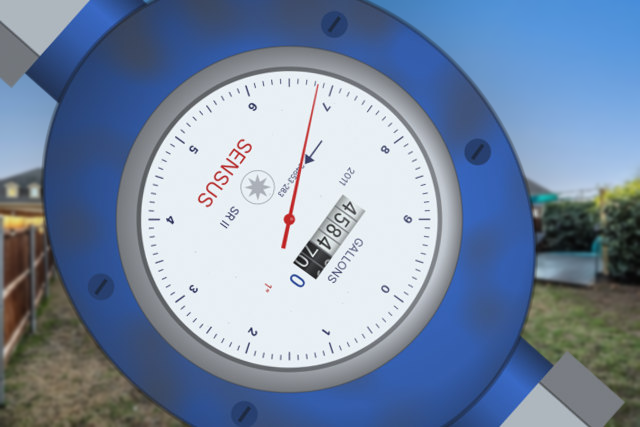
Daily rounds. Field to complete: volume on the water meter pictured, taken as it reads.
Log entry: 4584696.8 gal
